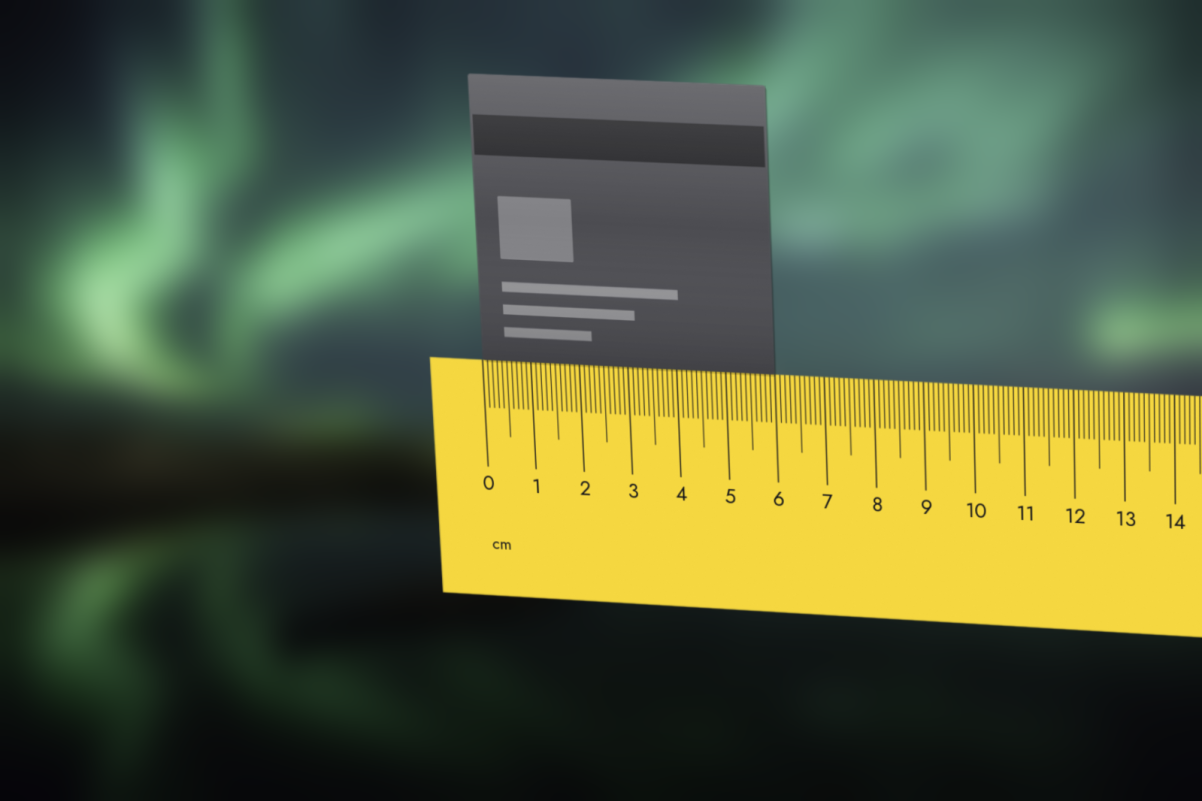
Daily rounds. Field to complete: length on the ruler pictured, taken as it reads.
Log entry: 6 cm
